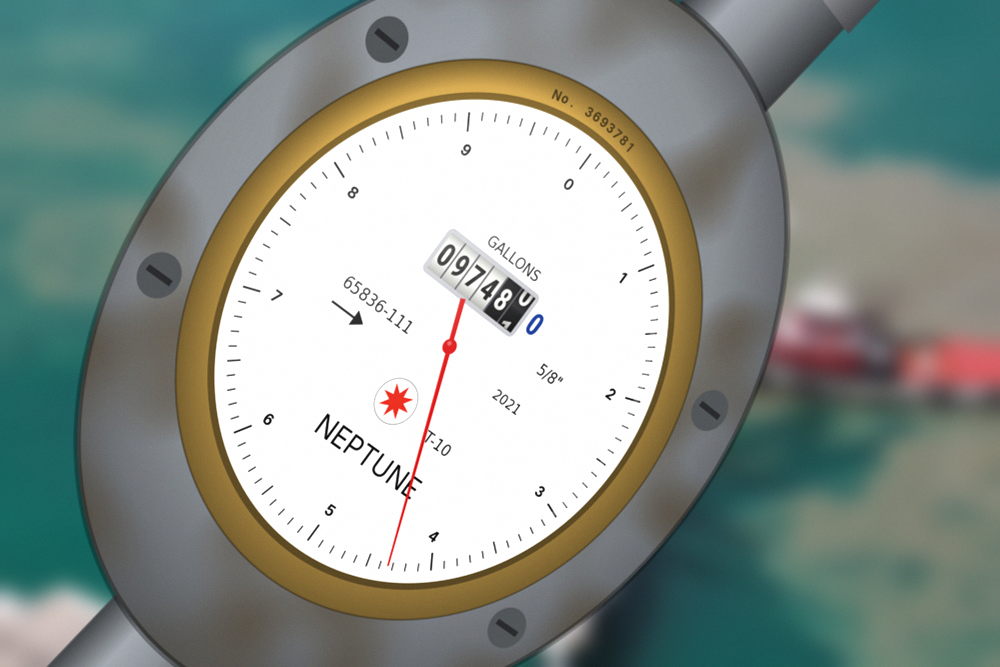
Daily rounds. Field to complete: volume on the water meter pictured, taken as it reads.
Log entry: 974804.3 gal
